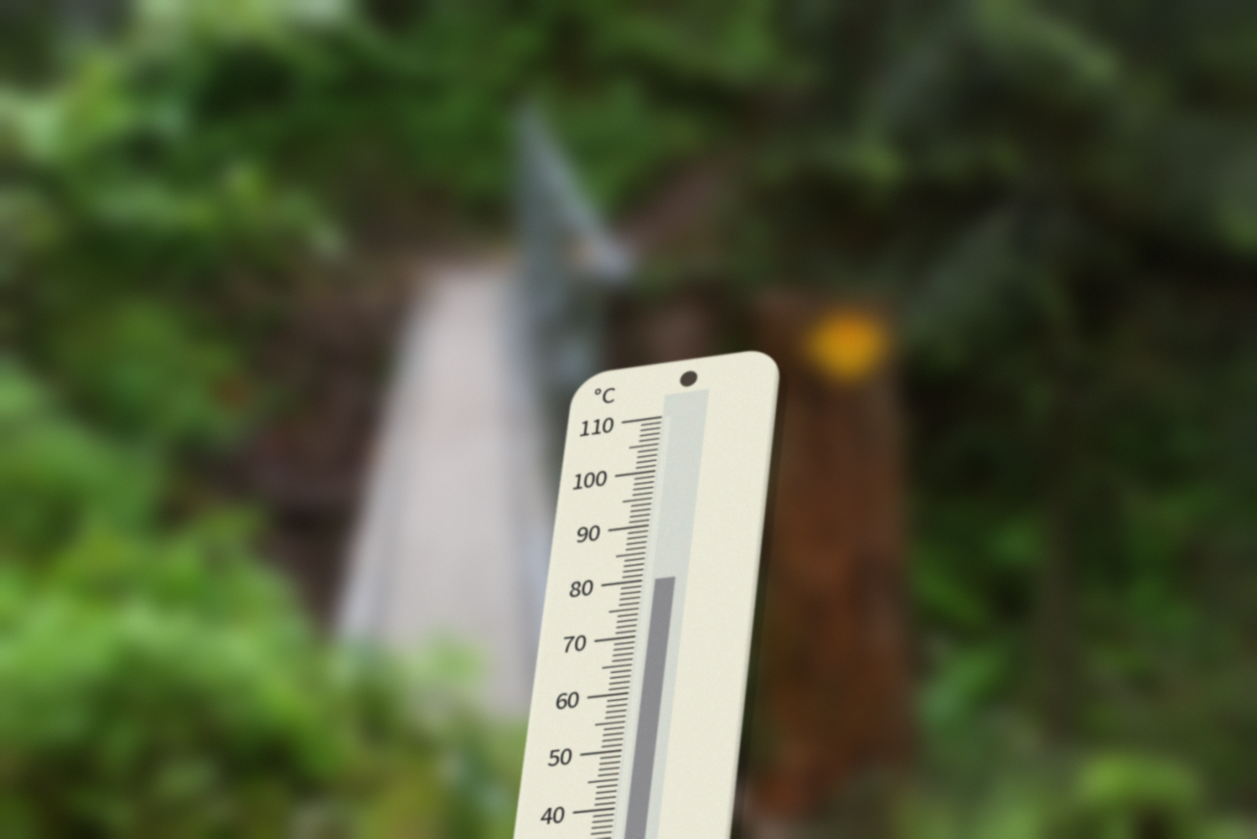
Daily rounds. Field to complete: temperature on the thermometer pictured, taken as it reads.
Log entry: 80 °C
